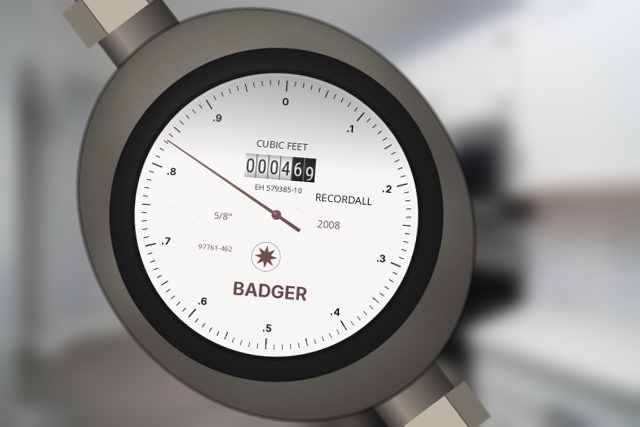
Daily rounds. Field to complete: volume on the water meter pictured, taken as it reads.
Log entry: 468.83 ft³
